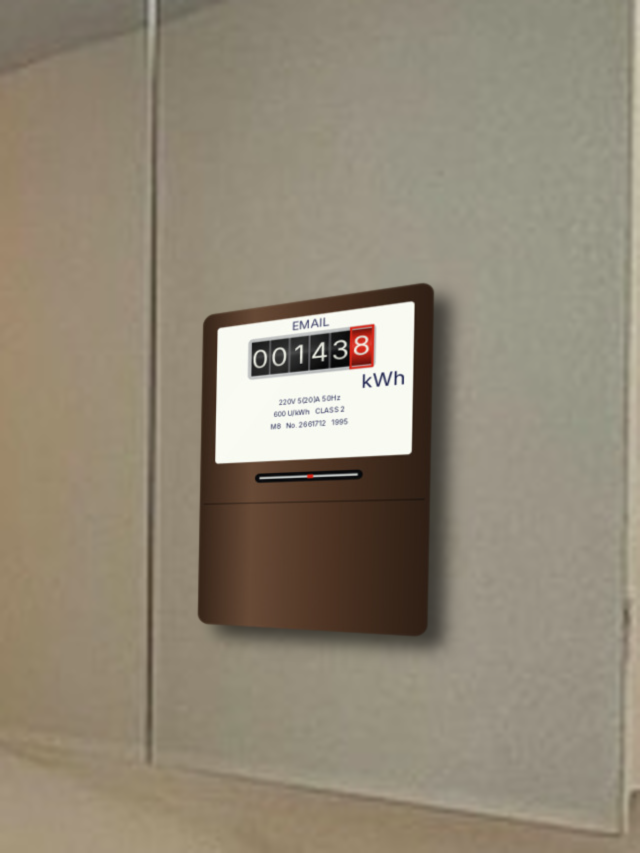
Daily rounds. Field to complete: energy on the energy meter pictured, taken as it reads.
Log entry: 143.8 kWh
